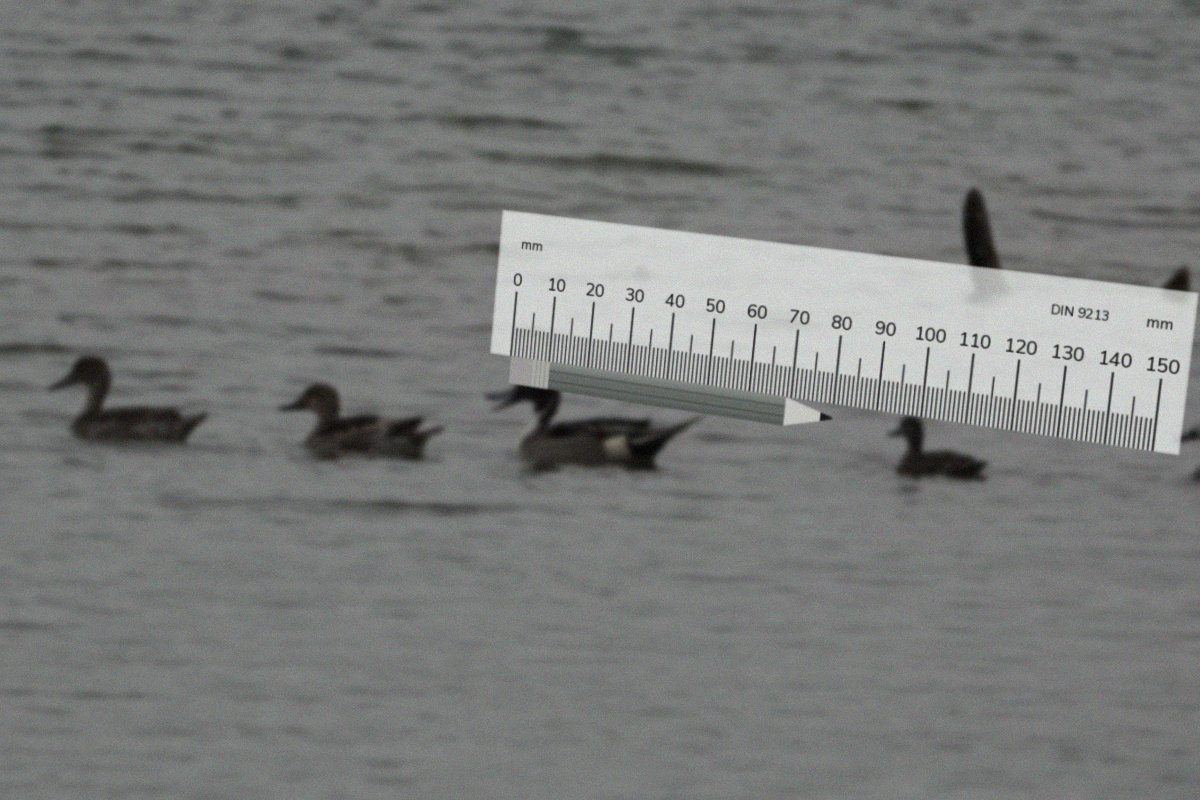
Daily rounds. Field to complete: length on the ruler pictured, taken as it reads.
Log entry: 80 mm
